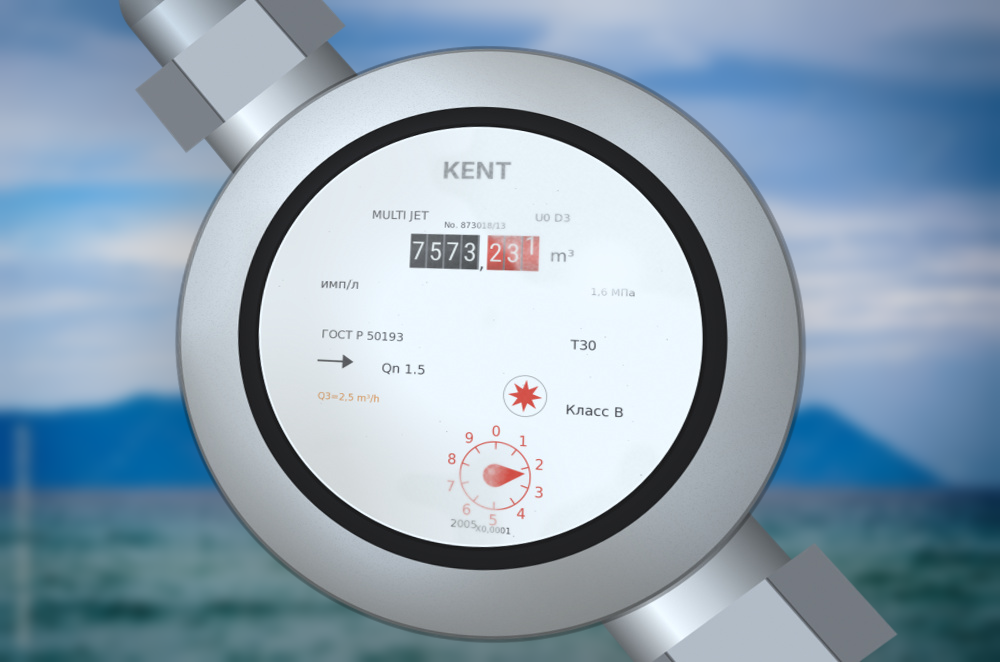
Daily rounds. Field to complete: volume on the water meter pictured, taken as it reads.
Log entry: 7573.2312 m³
